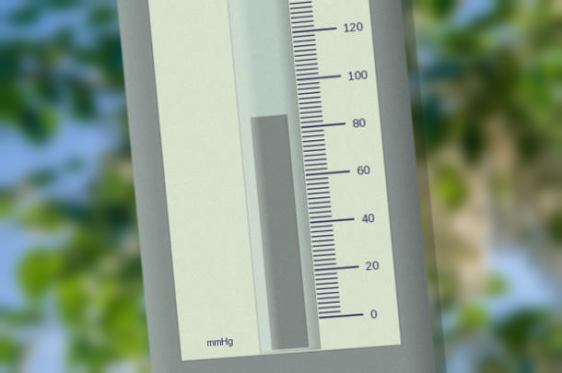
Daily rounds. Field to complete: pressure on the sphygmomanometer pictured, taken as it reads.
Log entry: 86 mmHg
